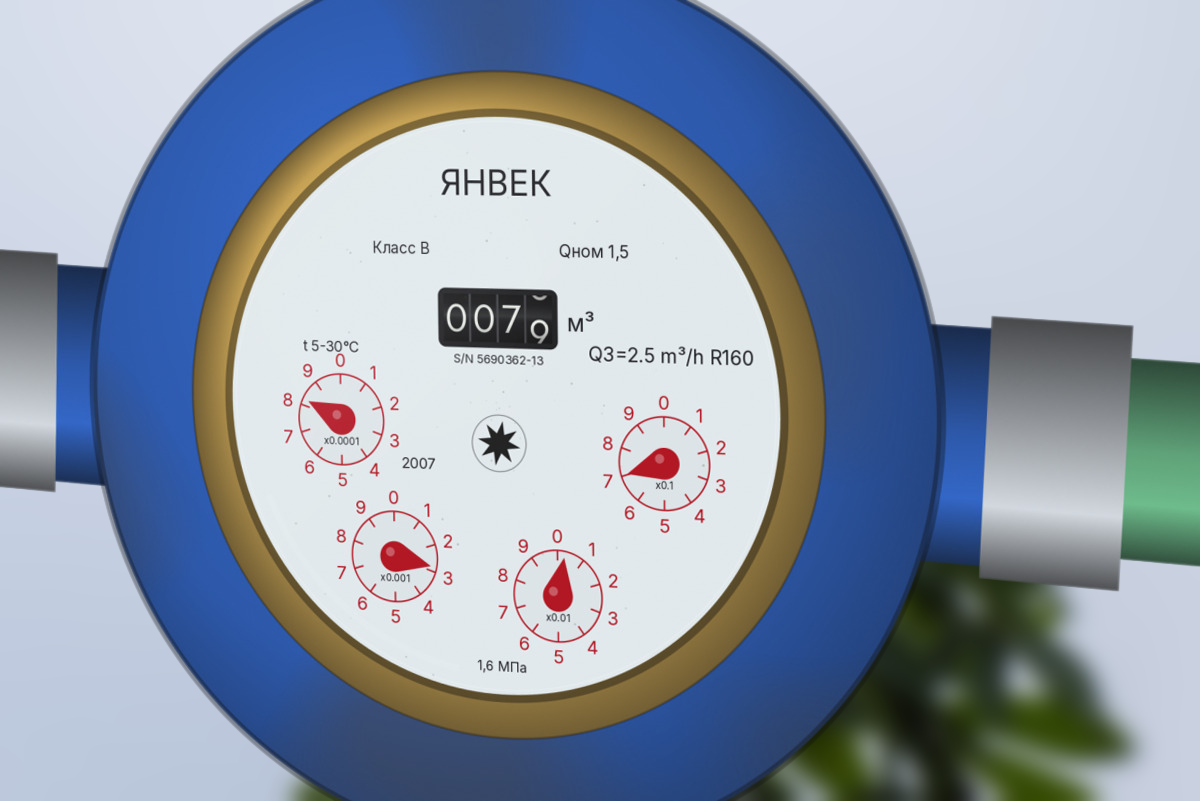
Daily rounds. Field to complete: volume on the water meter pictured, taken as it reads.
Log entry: 78.7028 m³
